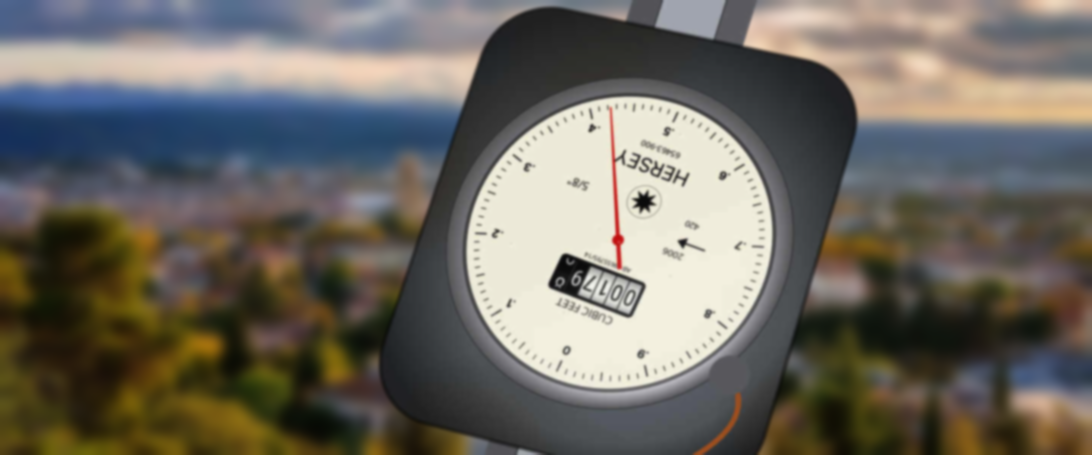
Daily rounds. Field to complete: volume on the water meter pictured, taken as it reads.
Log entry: 1798.42 ft³
